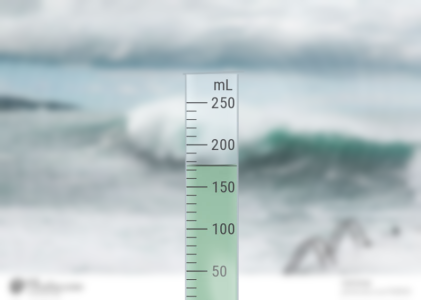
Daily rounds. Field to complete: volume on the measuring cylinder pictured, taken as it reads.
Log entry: 175 mL
